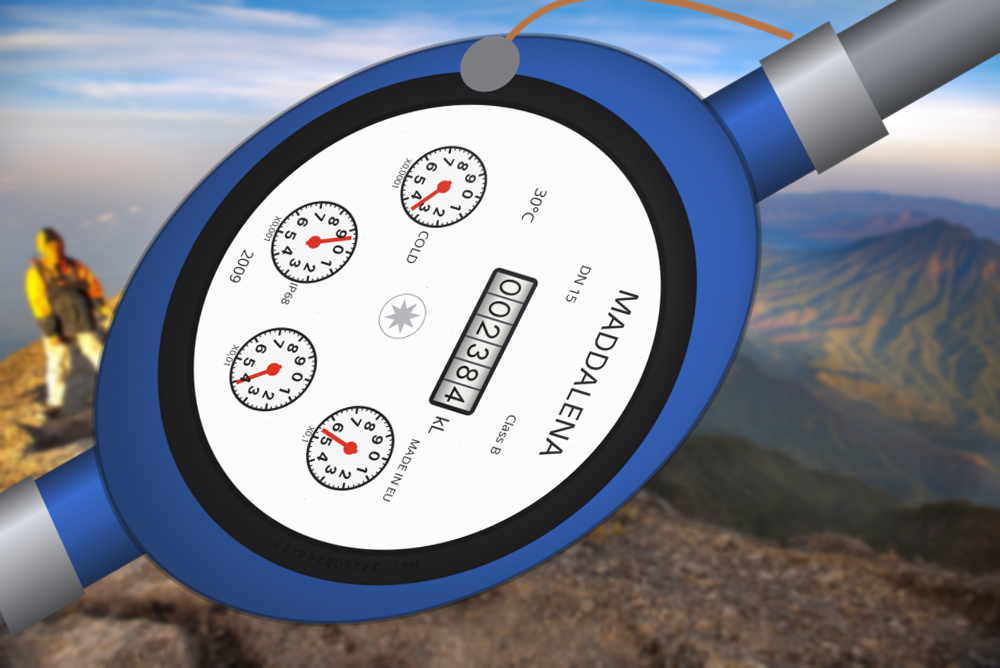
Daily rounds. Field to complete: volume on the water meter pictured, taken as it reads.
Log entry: 2384.5393 kL
